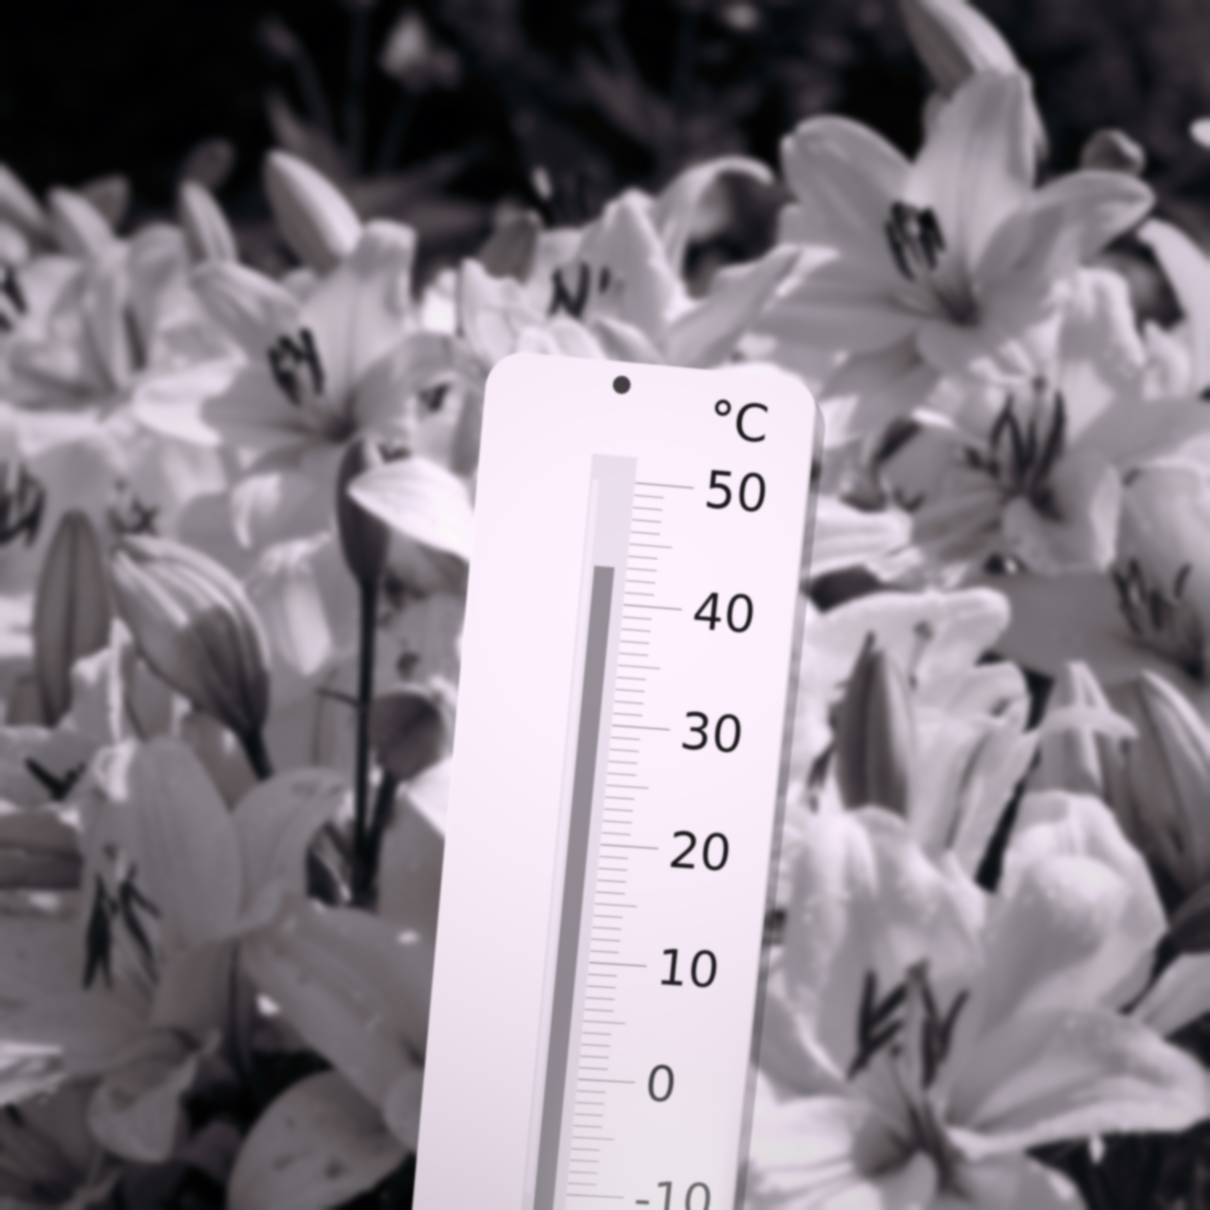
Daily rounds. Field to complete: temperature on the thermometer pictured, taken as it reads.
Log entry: 43 °C
